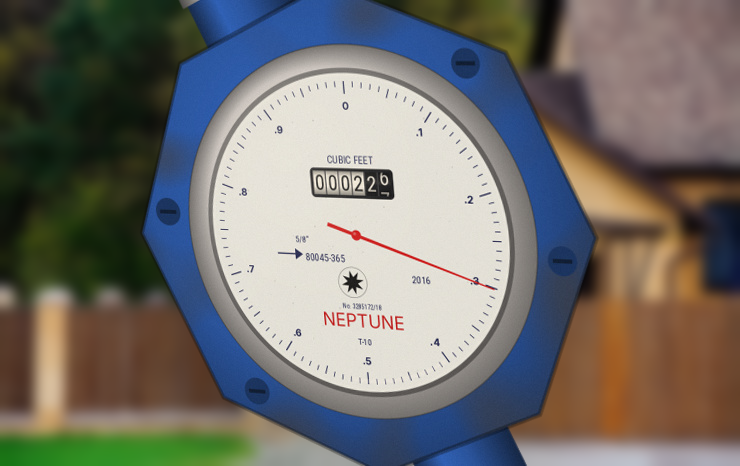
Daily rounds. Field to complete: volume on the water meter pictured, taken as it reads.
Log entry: 226.30 ft³
